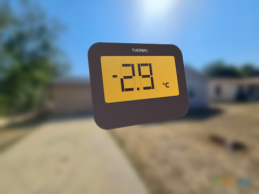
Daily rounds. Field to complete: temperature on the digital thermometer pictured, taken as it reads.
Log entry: -2.9 °C
